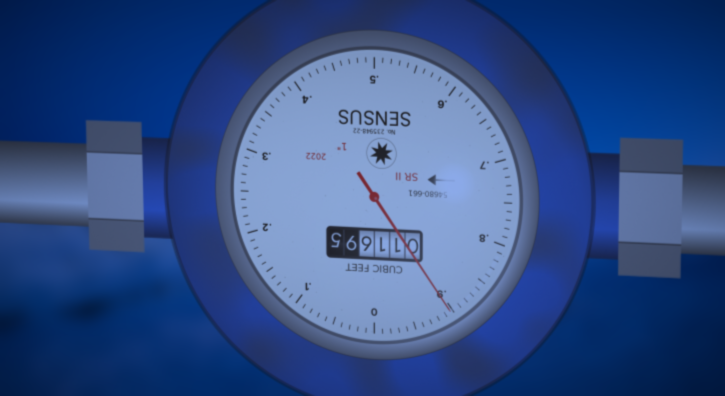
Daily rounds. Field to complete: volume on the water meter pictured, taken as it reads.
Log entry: 11694.90 ft³
